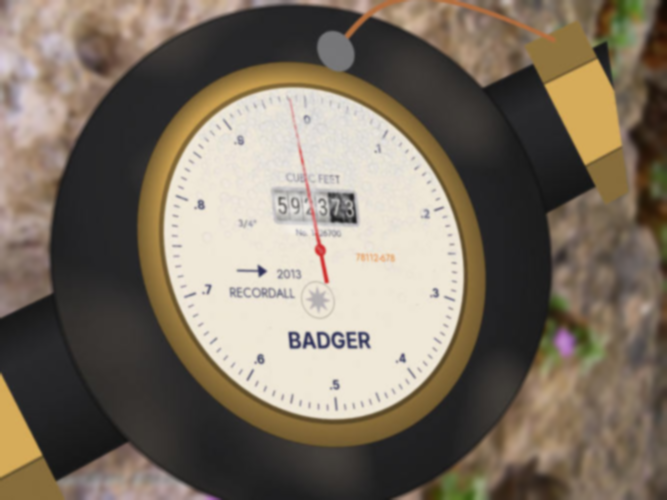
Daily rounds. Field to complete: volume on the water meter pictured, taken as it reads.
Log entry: 592372.98 ft³
